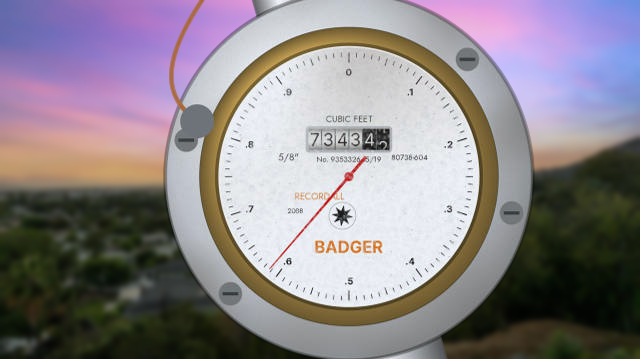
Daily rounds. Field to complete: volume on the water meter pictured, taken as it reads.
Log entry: 734341.61 ft³
